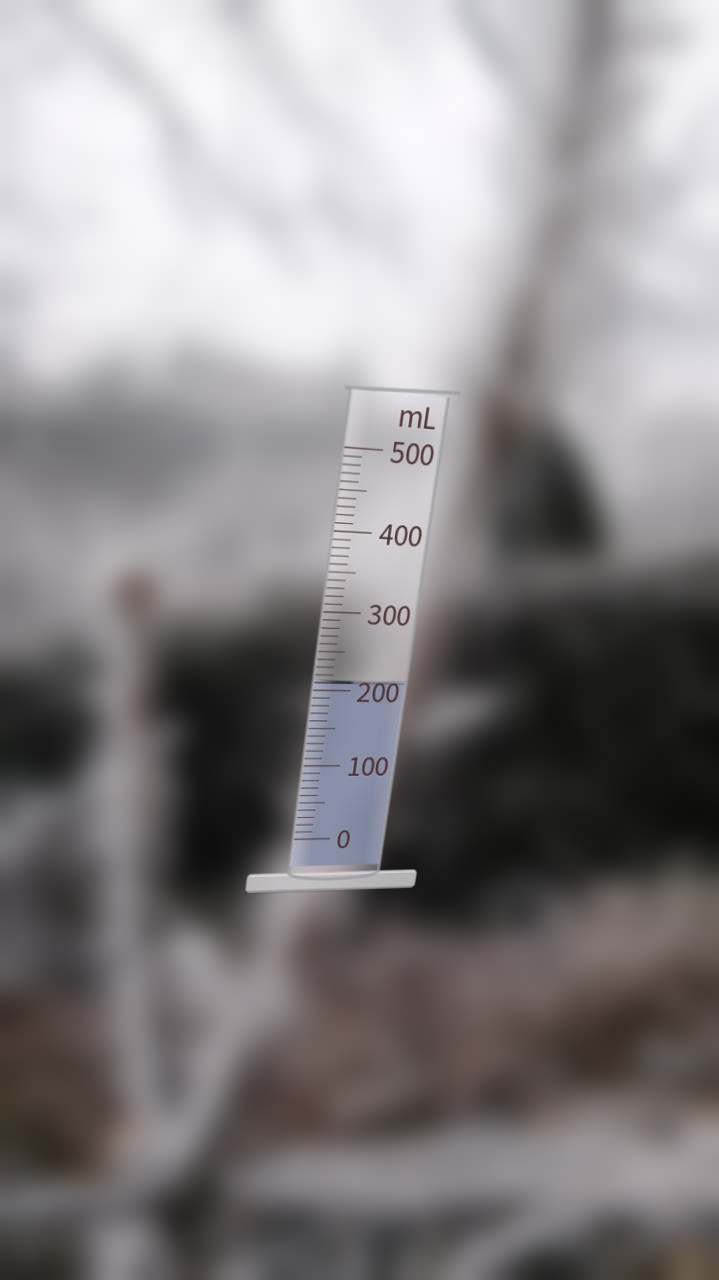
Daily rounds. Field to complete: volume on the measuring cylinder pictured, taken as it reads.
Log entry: 210 mL
